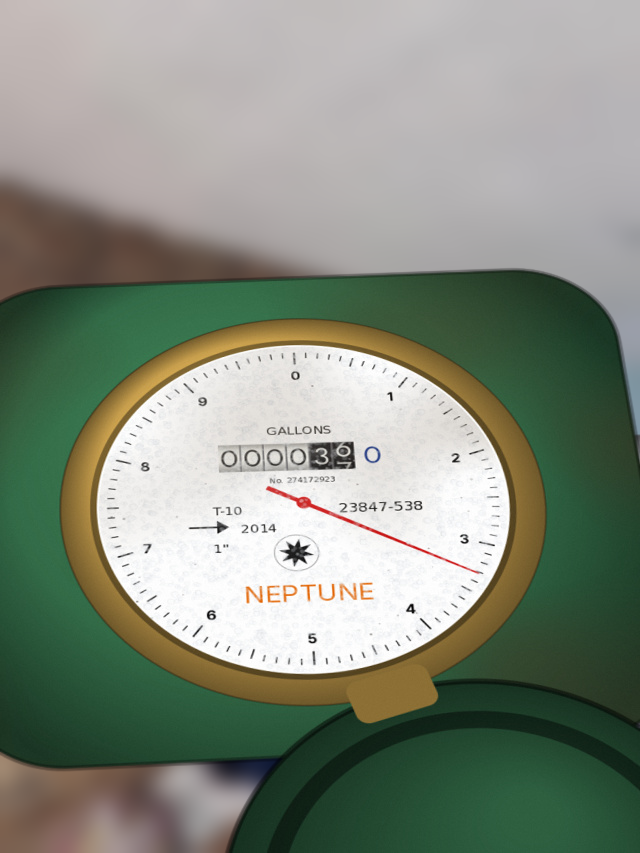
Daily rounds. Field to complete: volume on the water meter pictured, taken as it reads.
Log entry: 363.3 gal
